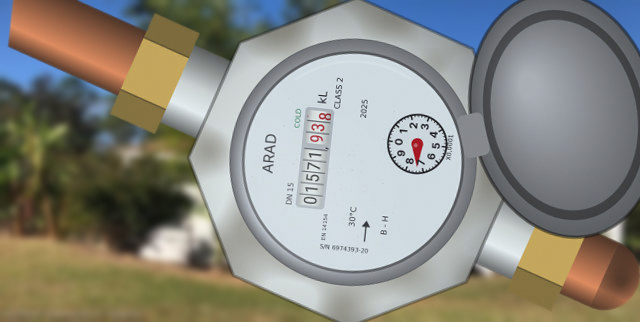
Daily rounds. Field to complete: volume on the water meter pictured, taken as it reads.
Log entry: 1571.9377 kL
